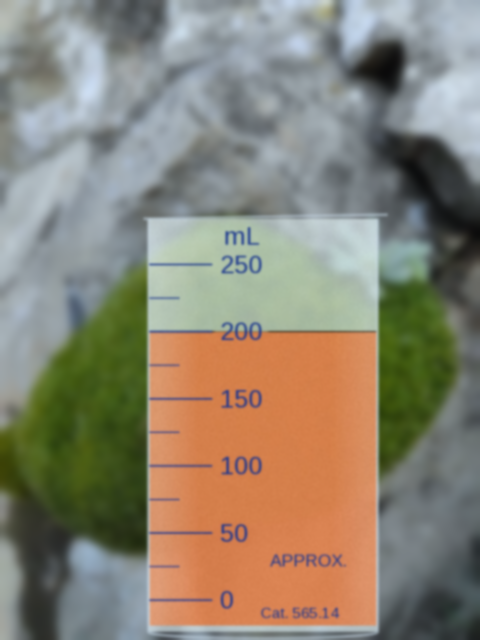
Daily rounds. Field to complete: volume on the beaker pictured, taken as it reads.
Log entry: 200 mL
